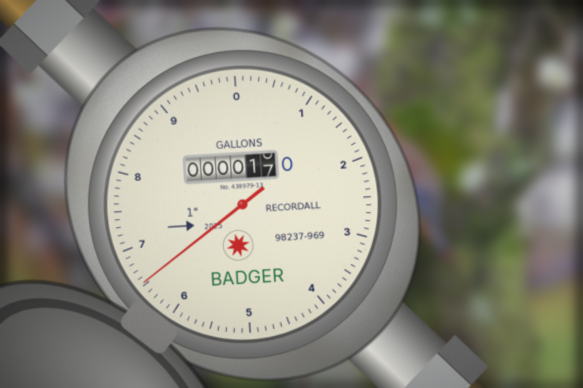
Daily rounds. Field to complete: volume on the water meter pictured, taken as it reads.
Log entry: 166.5 gal
